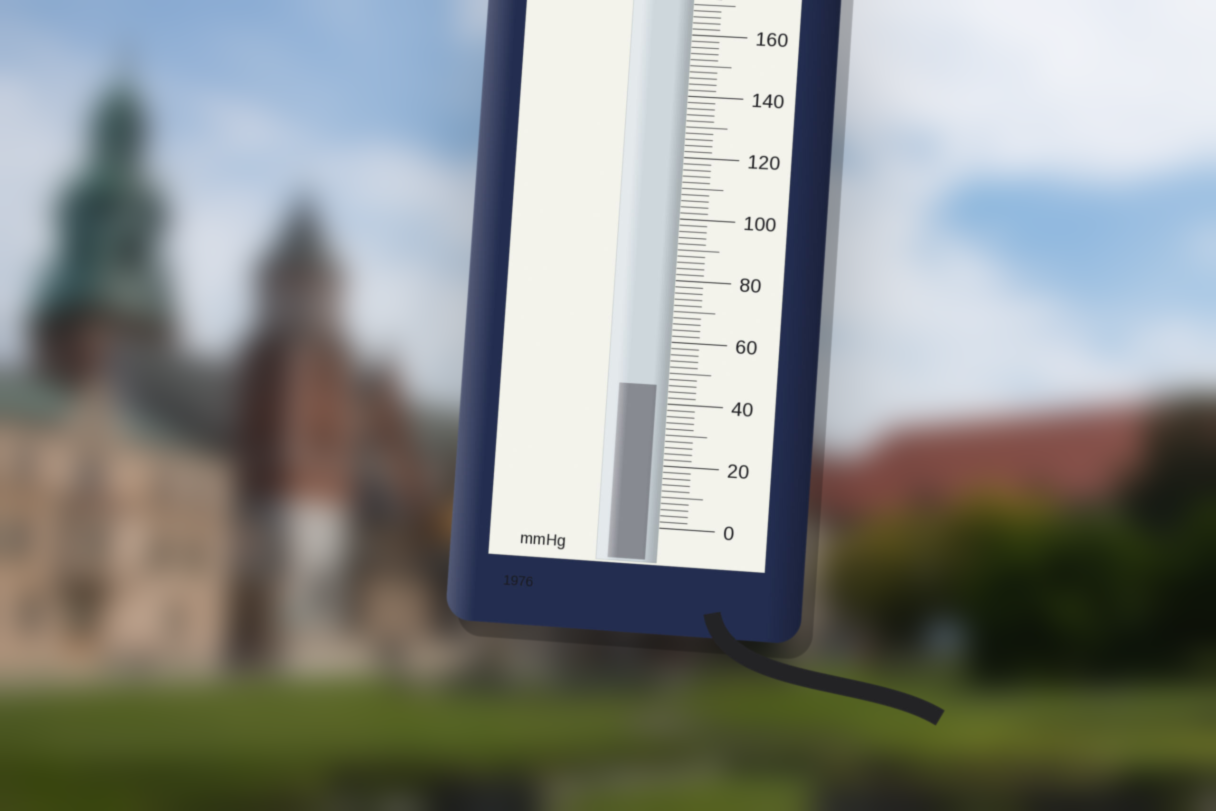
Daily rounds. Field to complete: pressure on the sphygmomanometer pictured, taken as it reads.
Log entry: 46 mmHg
